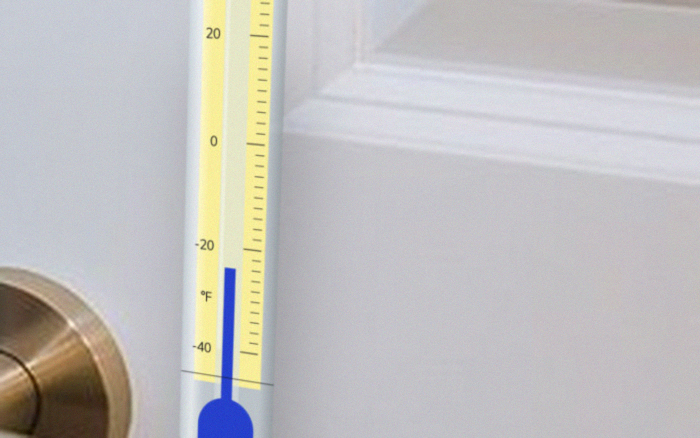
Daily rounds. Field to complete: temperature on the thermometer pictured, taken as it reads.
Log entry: -24 °F
